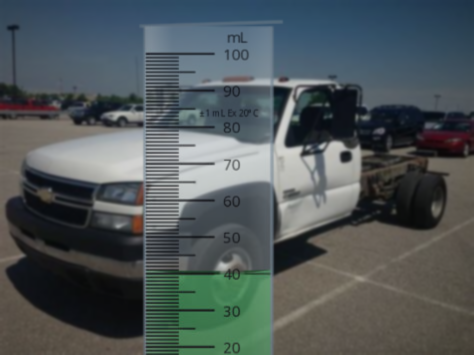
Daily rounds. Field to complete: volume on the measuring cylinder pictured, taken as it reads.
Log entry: 40 mL
